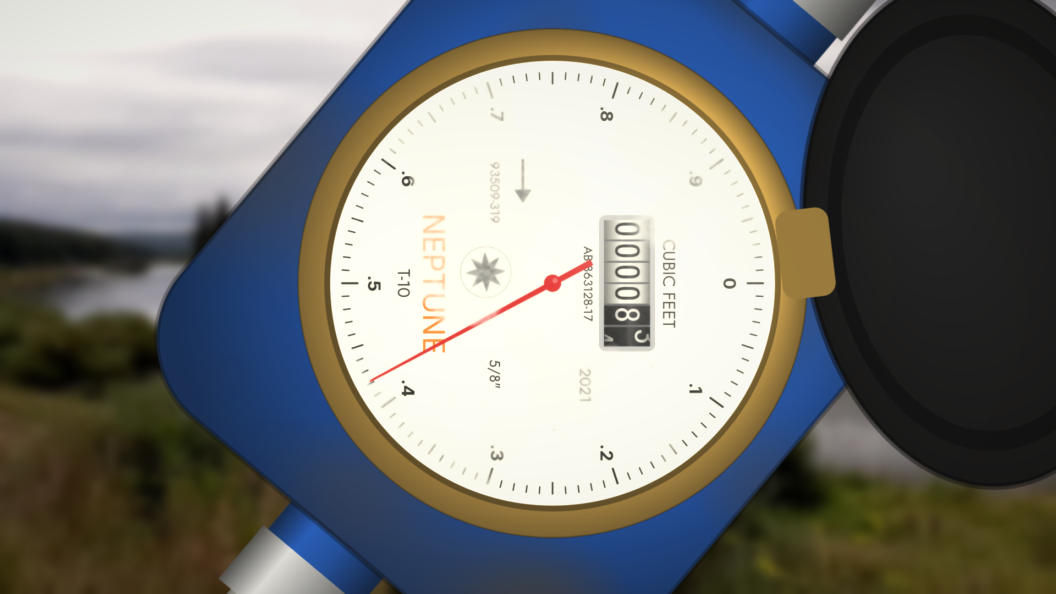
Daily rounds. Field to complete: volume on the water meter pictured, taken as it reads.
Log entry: 83.42 ft³
